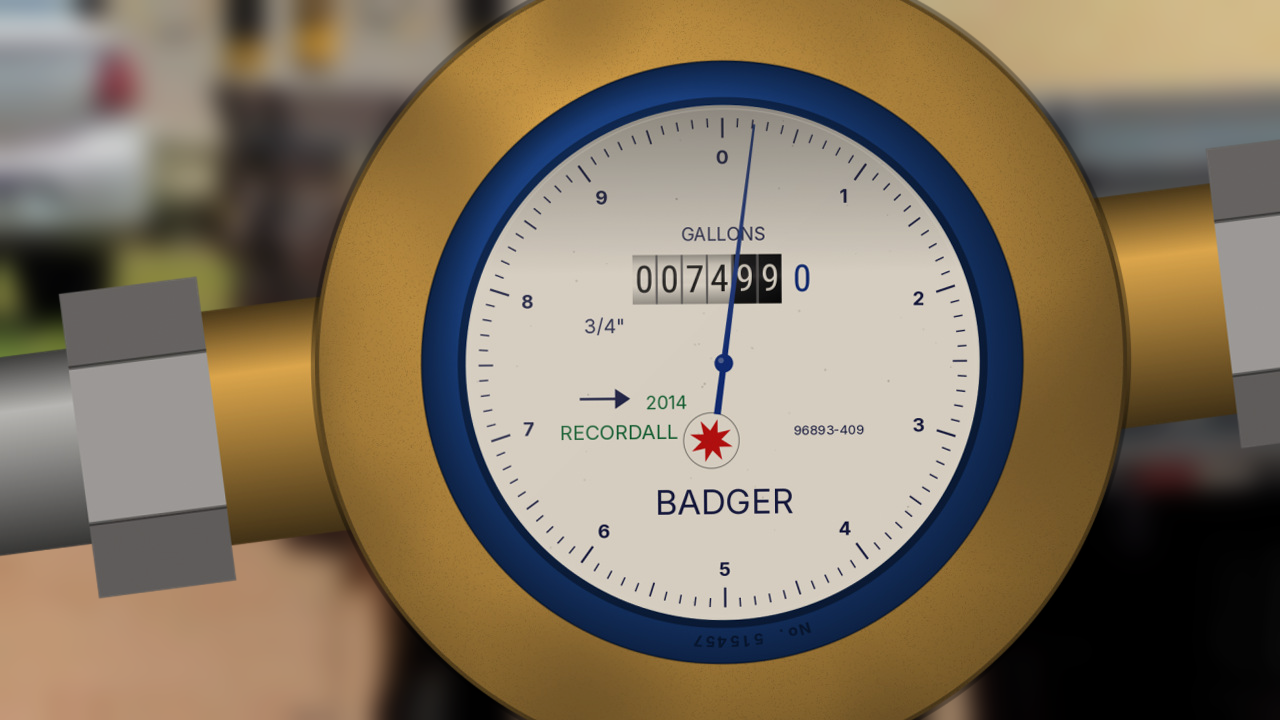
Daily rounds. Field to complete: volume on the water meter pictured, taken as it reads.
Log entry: 74990.2 gal
